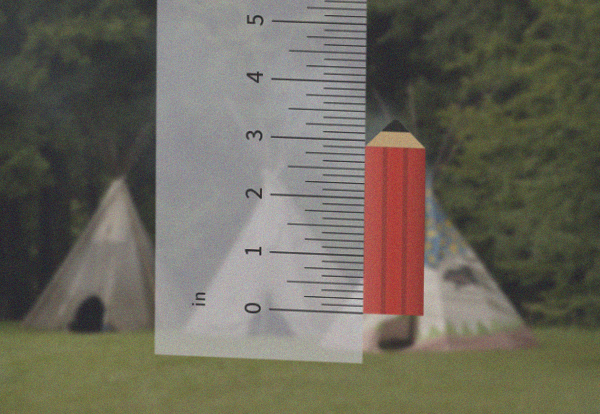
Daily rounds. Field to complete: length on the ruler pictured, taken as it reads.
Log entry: 3.375 in
